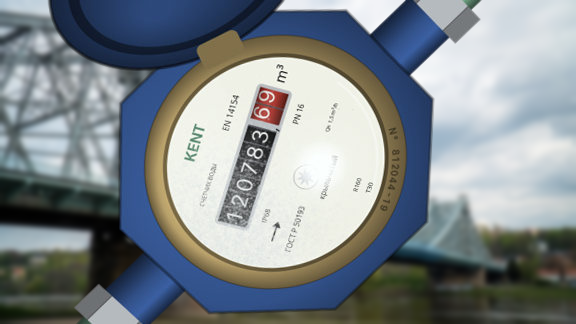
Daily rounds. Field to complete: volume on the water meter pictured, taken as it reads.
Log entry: 120783.69 m³
